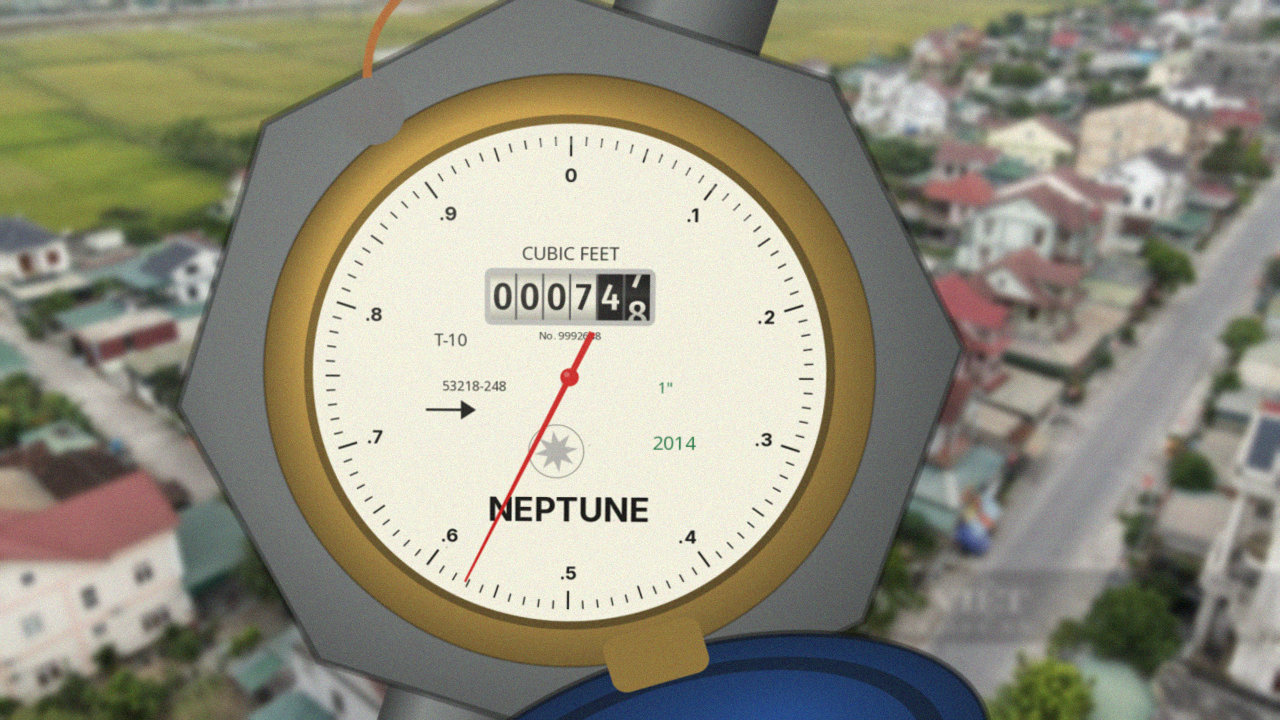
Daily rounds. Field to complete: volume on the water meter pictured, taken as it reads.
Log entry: 747.57 ft³
